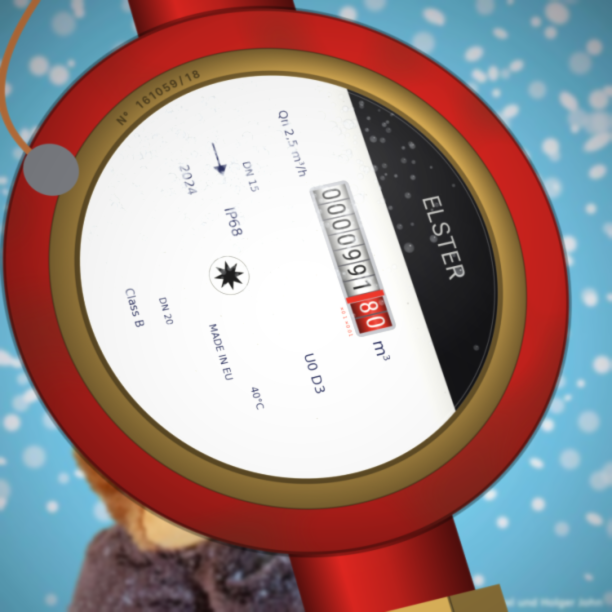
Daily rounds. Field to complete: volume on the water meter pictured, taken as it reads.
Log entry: 991.80 m³
